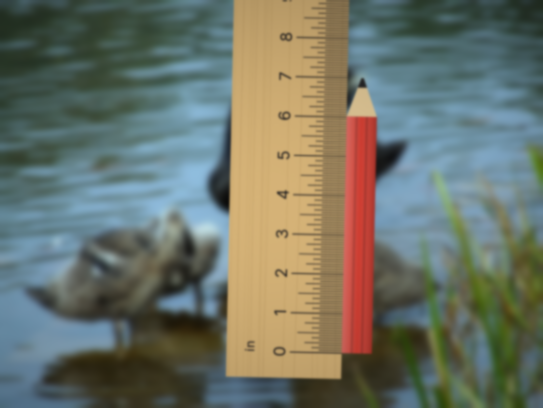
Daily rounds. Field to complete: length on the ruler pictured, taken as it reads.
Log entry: 7 in
